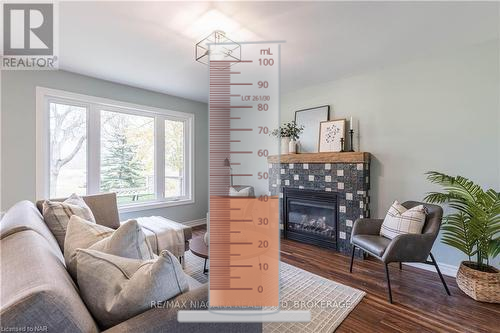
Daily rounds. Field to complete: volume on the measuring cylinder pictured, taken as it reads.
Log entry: 40 mL
